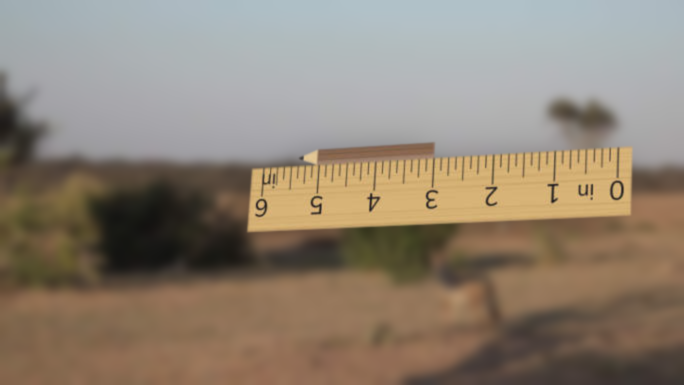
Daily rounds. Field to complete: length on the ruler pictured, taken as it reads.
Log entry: 2.375 in
